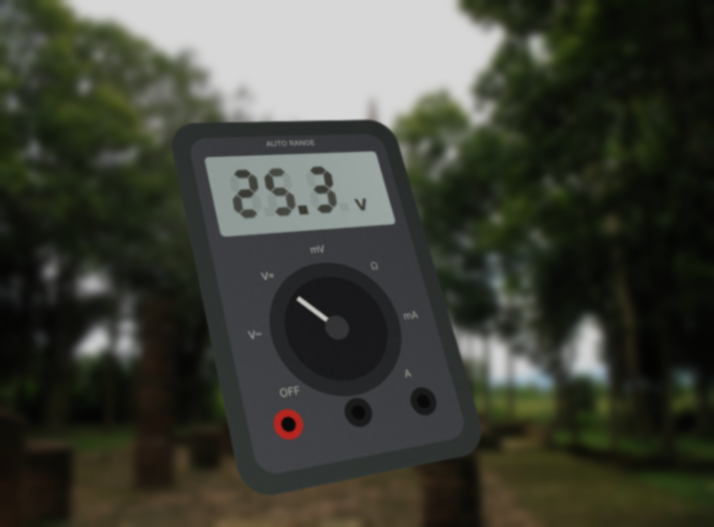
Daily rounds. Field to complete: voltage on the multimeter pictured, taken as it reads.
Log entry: 25.3 V
